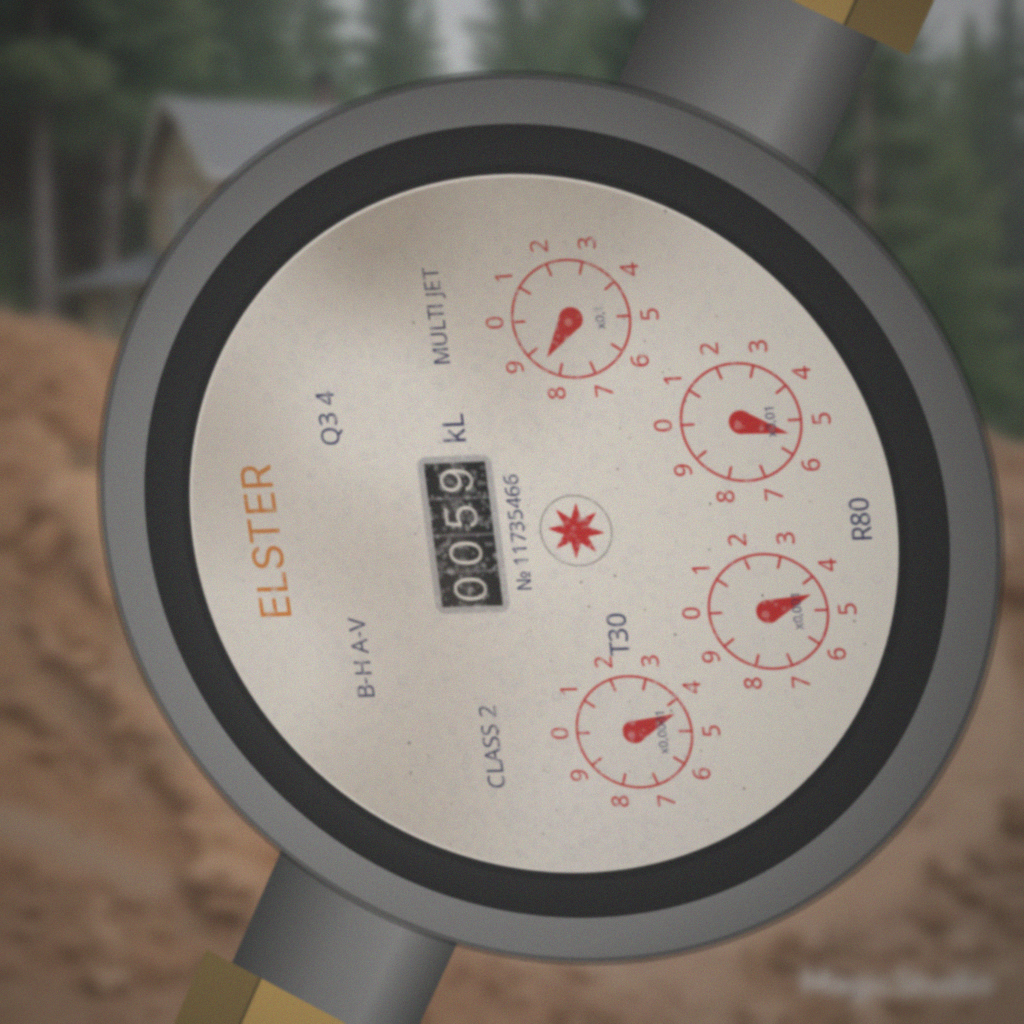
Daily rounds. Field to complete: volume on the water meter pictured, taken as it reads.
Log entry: 59.8544 kL
